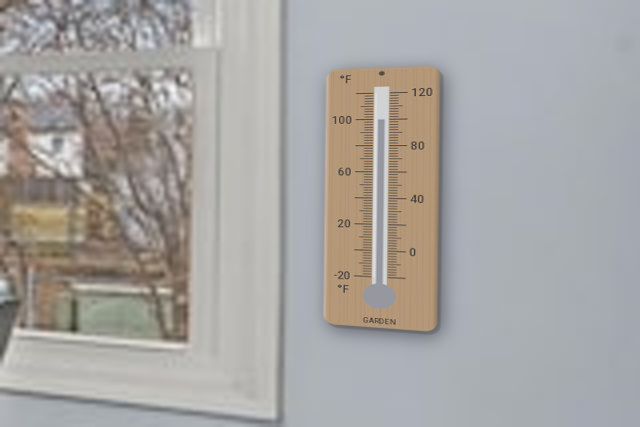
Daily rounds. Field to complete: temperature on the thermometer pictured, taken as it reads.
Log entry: 100 °F
